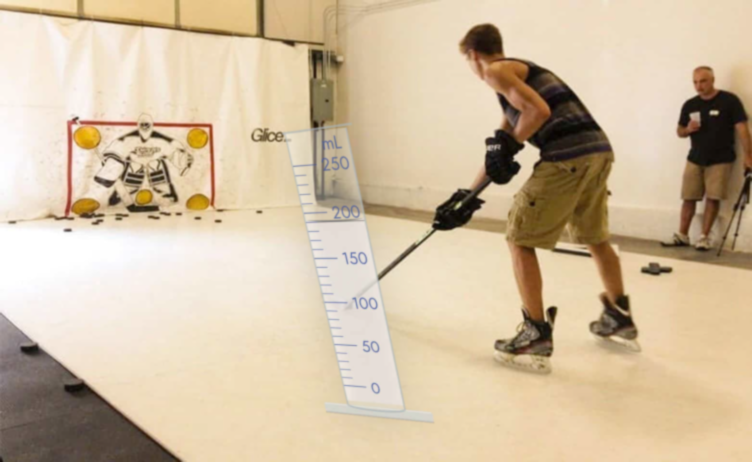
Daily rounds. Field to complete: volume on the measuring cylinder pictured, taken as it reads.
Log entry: 190 mL
